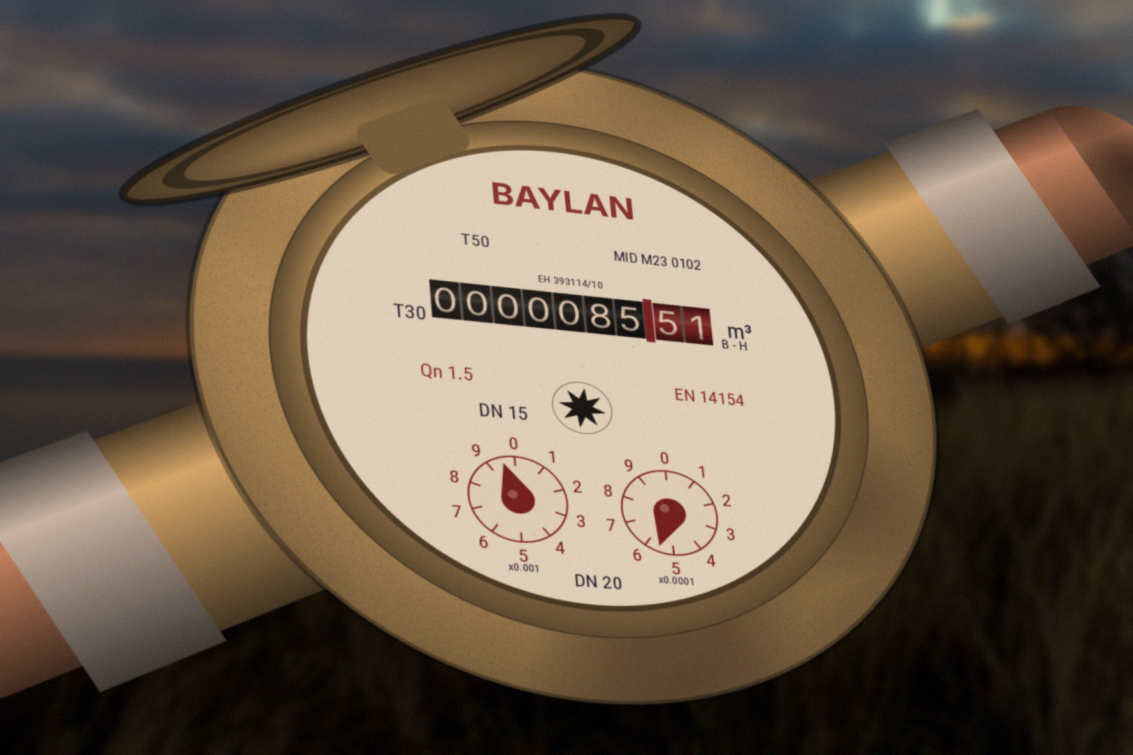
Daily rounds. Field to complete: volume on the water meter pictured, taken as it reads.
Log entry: 85.5095 m³
